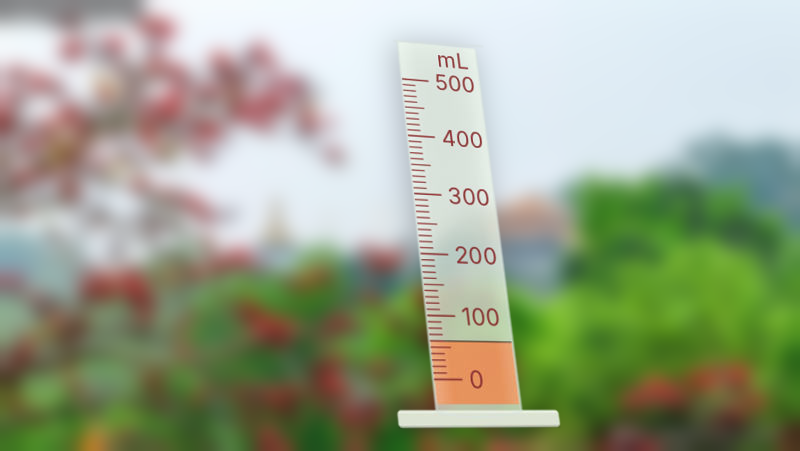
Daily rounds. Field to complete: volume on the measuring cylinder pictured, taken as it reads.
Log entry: 60 mL
